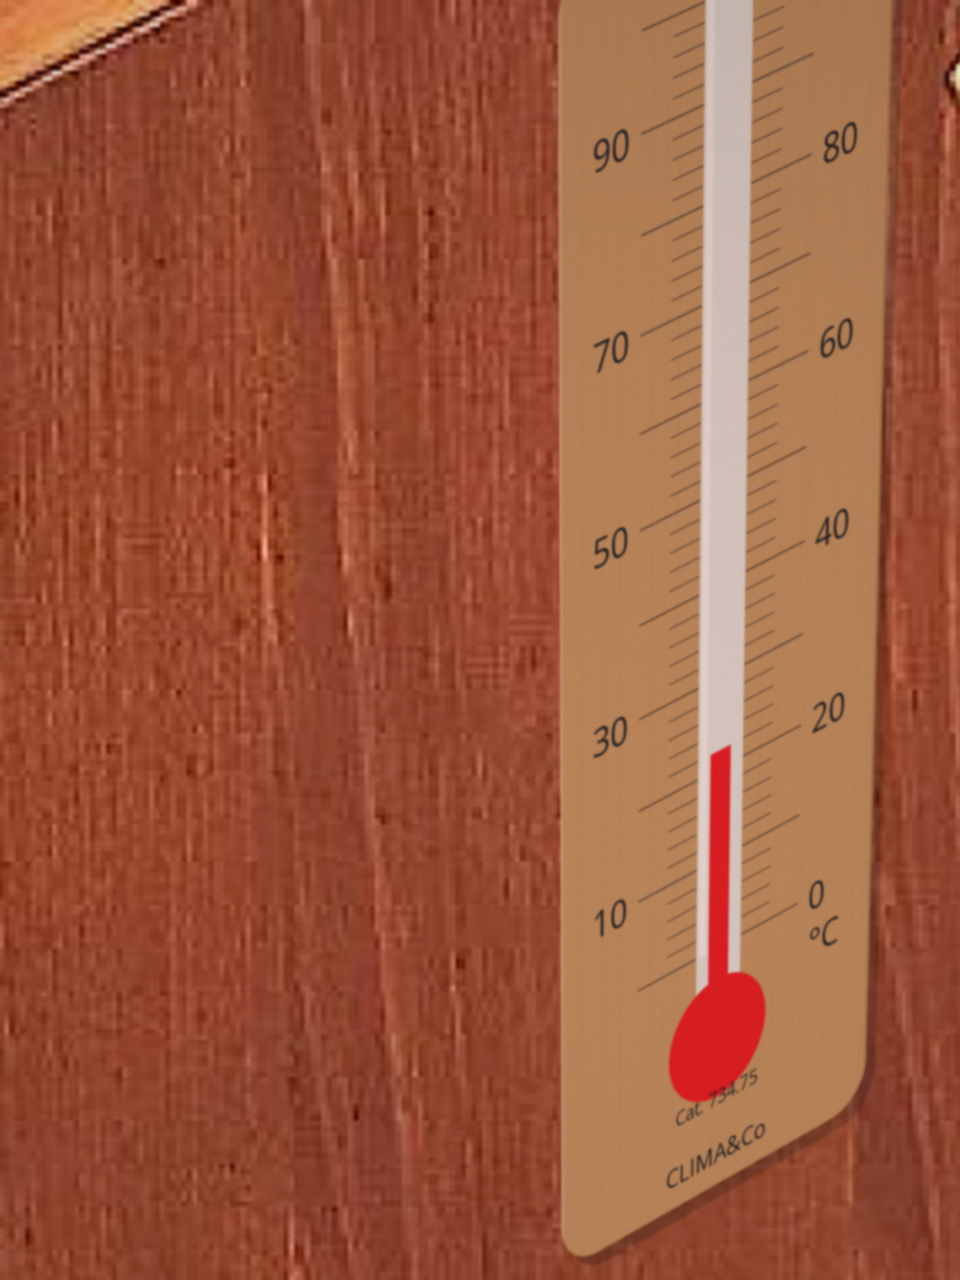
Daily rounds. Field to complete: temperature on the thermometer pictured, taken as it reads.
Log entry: 22 °C
